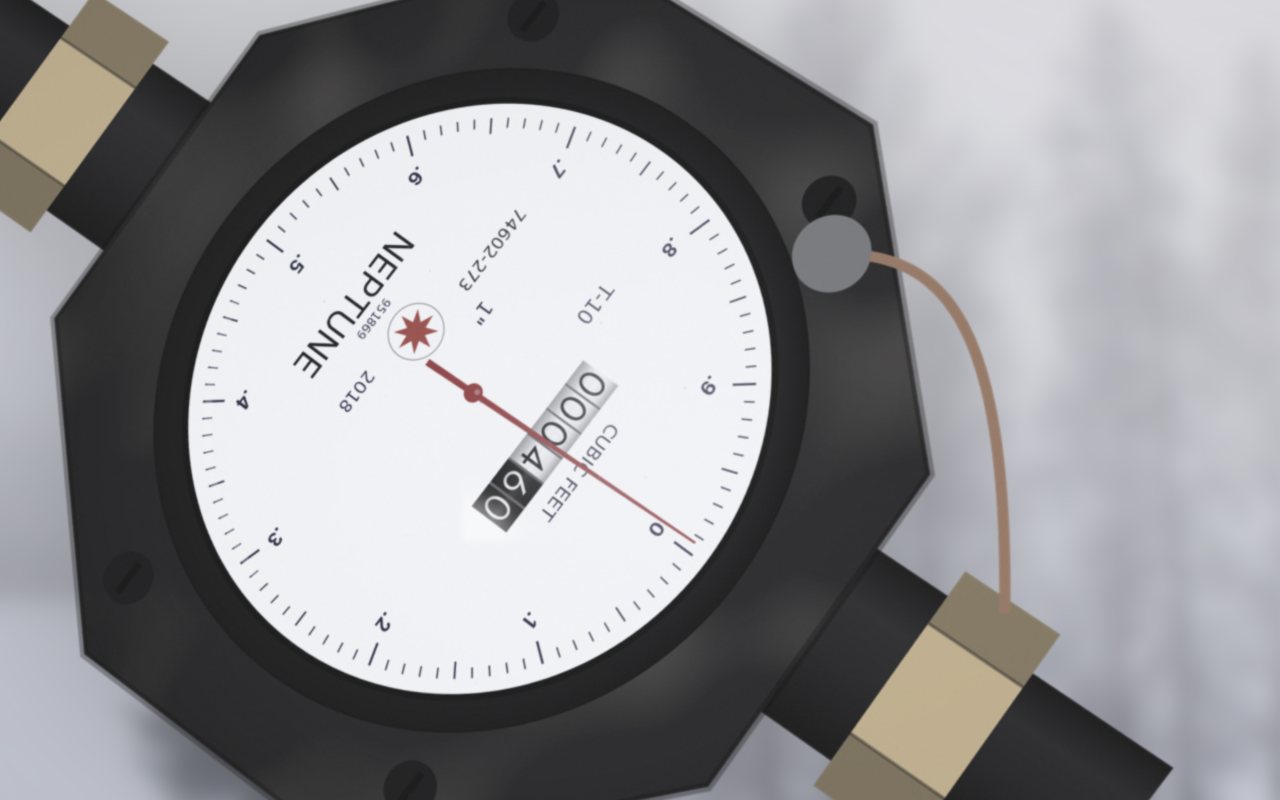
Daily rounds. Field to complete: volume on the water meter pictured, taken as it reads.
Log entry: 459.99 ft³
